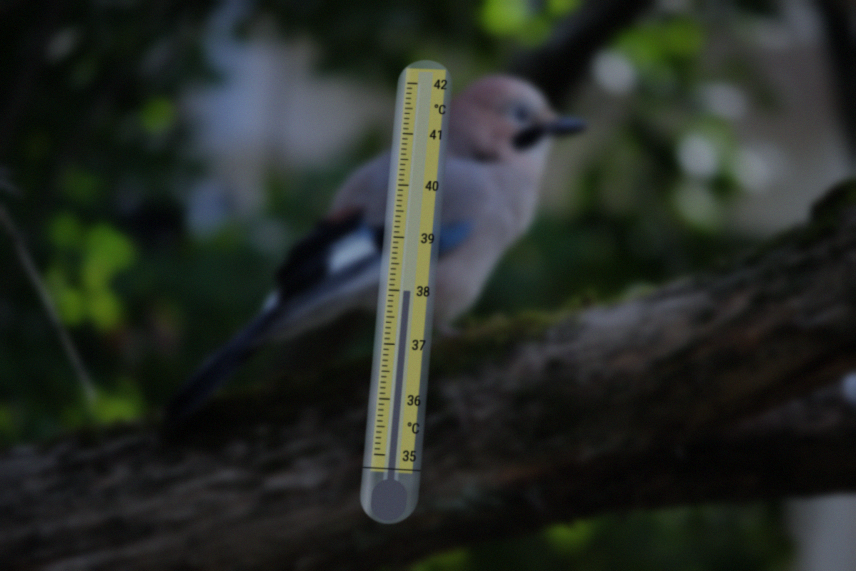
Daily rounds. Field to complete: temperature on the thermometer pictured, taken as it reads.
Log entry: 38 °C
